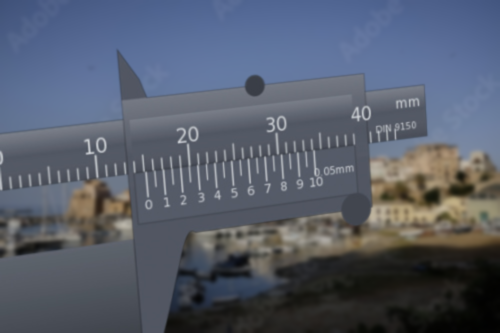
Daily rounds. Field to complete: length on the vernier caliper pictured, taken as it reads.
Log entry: 15.2 mm
